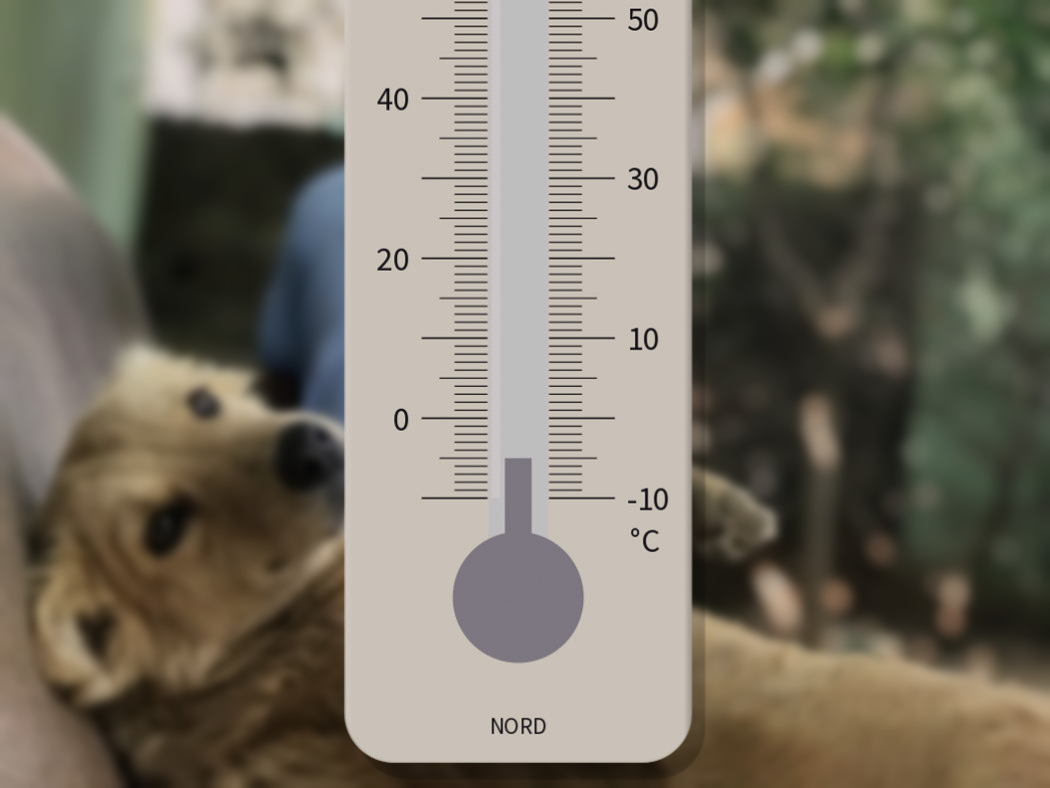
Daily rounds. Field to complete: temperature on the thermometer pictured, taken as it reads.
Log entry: -5 °C
